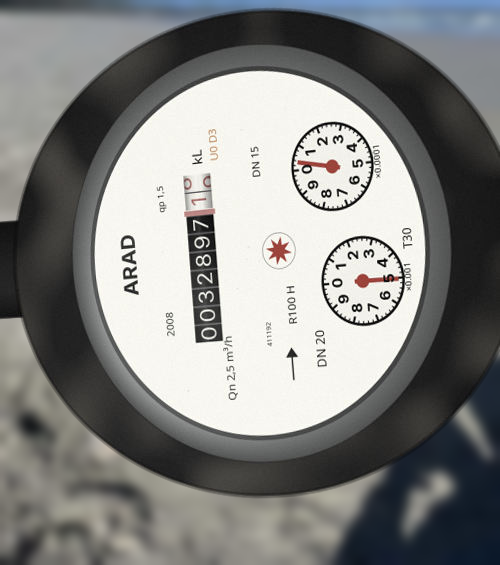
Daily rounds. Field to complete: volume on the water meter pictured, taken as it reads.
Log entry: 32897.1850 kL
